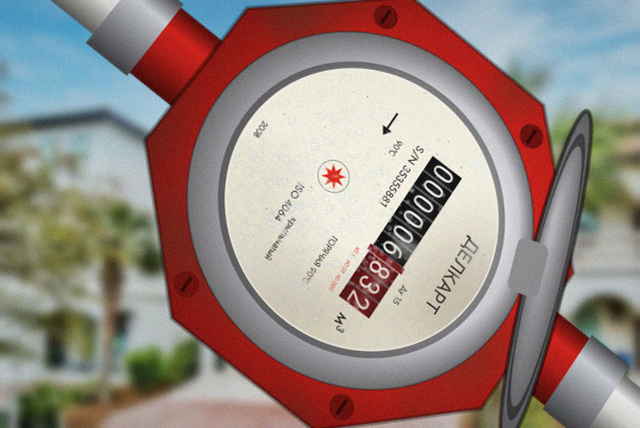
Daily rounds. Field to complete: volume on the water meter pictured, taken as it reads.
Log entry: 6.832 m³
